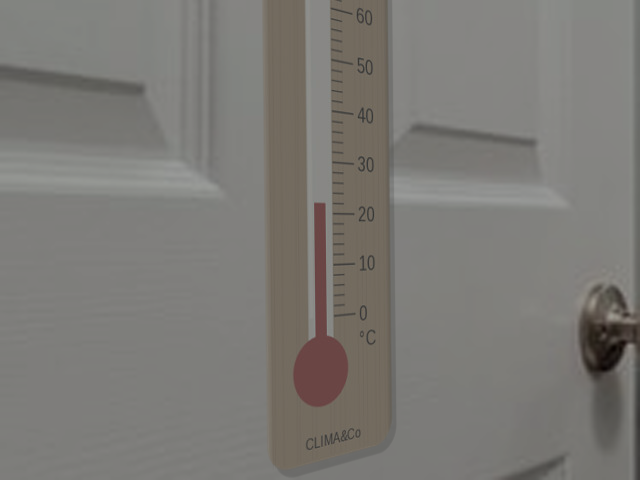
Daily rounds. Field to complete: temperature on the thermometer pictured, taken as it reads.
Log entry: 22 °C
